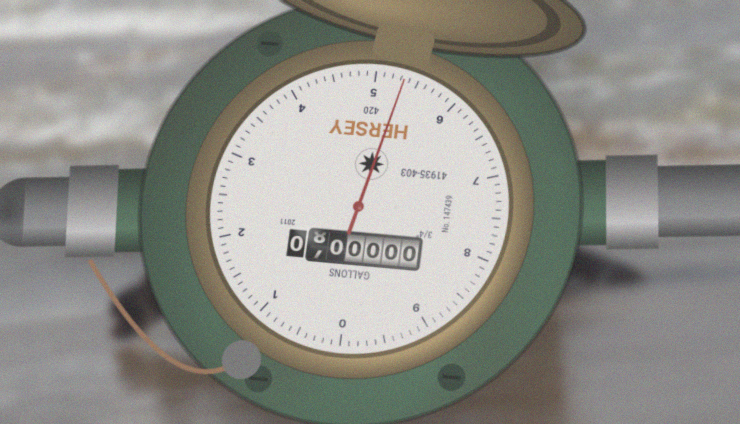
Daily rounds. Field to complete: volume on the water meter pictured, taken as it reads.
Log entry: 75.3 gal
